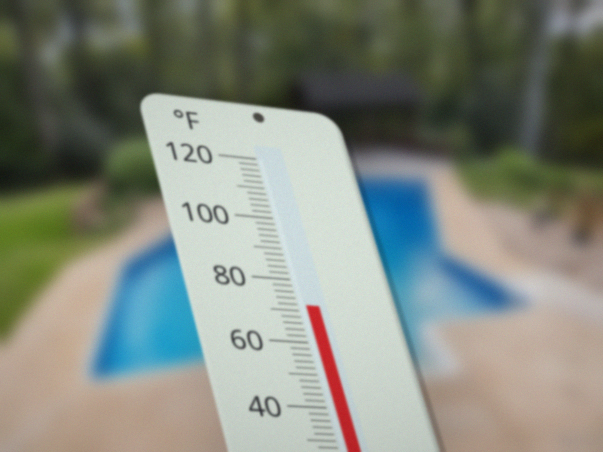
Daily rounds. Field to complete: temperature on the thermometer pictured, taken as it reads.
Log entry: 72 °F
